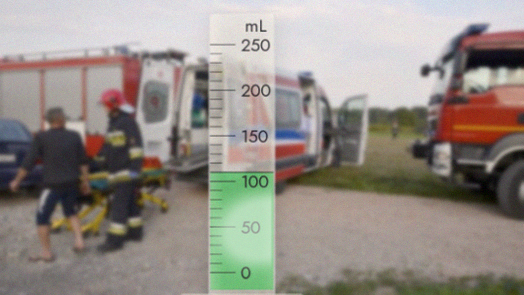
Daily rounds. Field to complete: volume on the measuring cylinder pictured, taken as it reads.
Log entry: 110 mL
